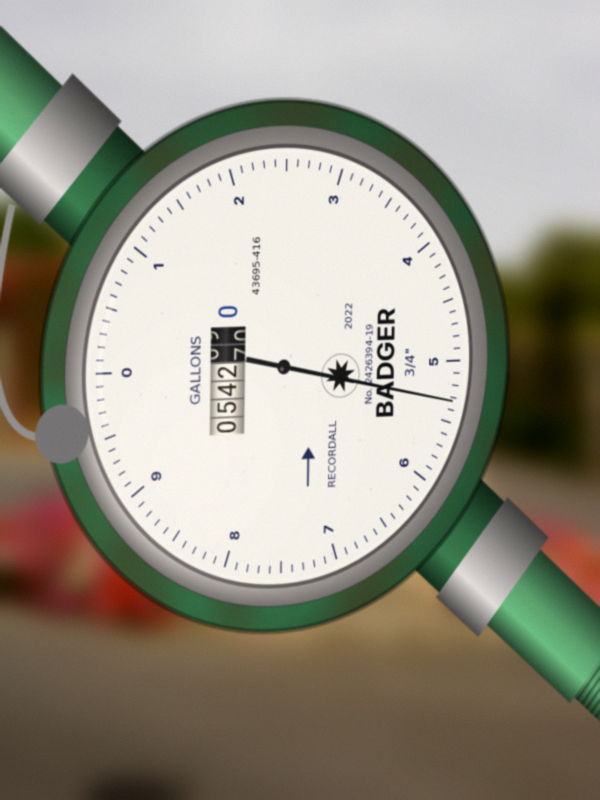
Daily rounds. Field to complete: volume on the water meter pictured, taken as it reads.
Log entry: 542695.3 gal
